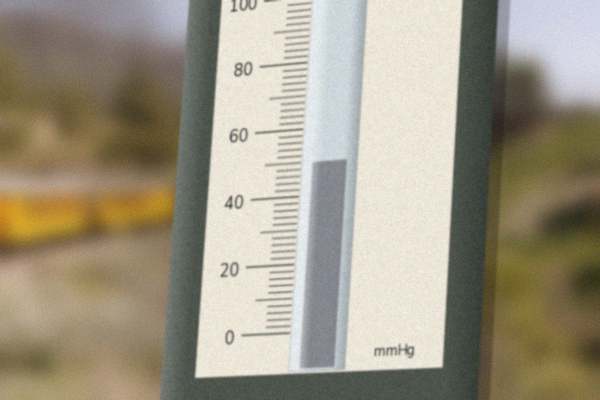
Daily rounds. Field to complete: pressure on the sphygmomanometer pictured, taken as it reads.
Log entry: 50 mmHg
